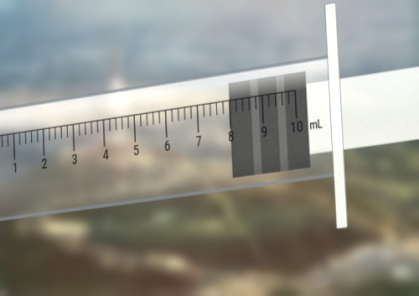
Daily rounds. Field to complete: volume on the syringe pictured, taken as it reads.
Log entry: 8 mL
